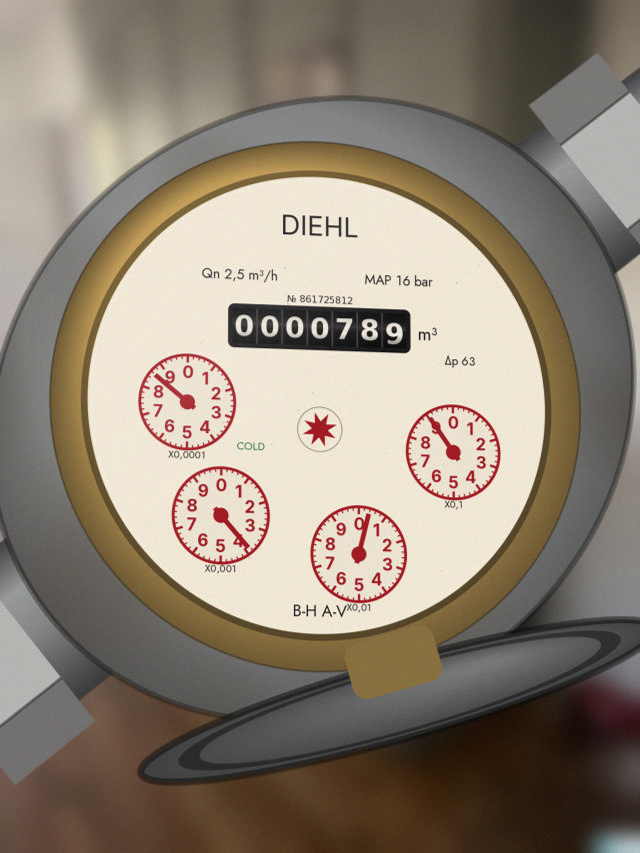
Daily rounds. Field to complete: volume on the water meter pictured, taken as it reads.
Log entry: 788.9038 m³
